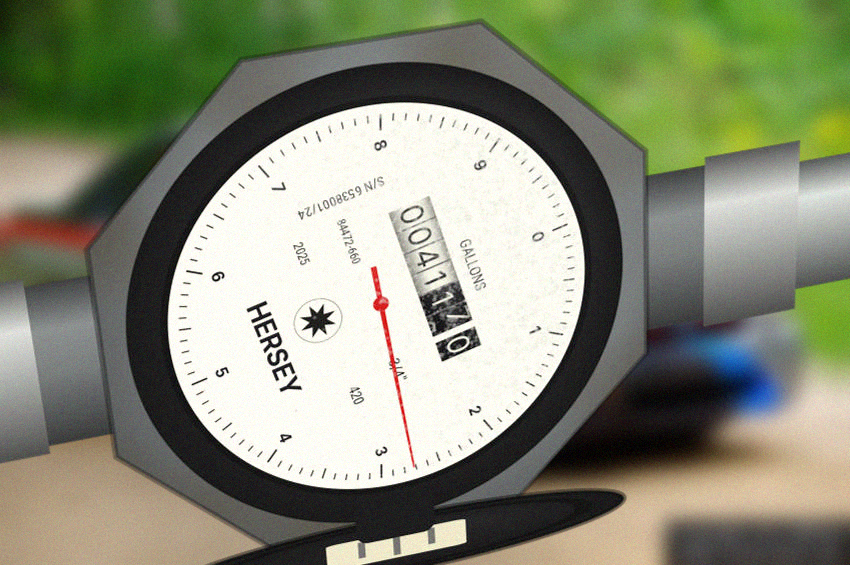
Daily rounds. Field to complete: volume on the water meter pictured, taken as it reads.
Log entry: 41172.7 gal
